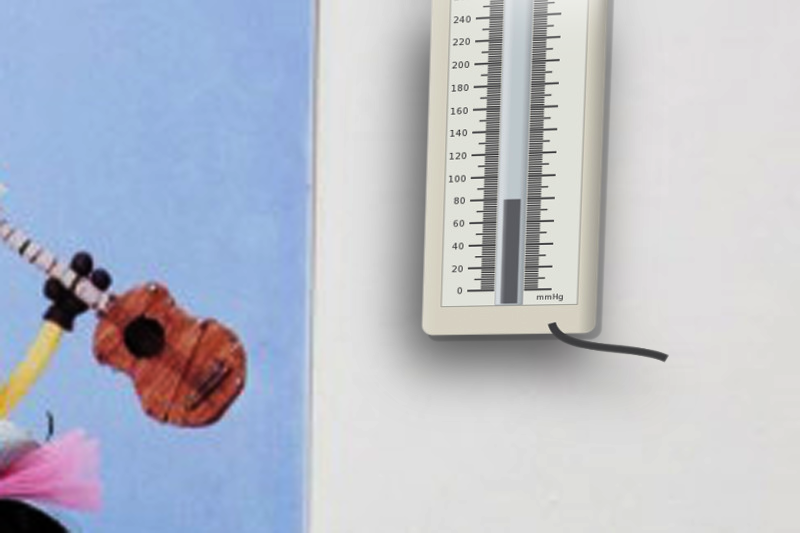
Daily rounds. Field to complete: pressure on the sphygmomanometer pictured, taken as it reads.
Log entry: 80 mmHg
